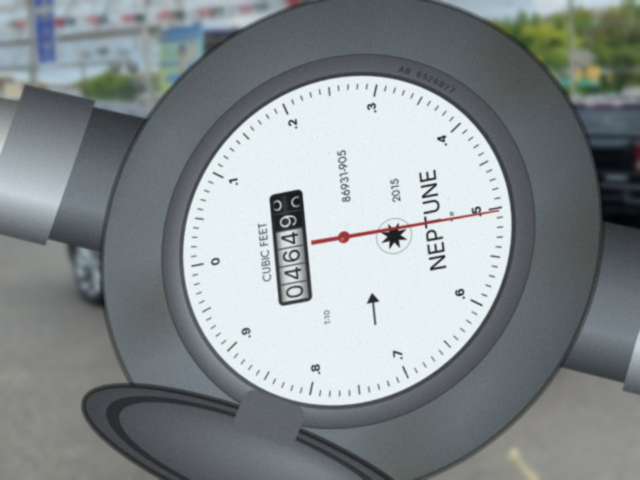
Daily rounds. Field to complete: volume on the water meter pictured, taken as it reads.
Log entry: 46498.50 ft³
